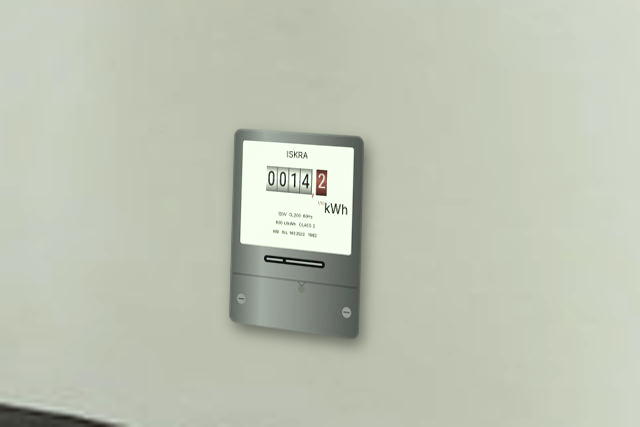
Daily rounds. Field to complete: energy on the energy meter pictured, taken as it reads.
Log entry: 14.2 kWh
